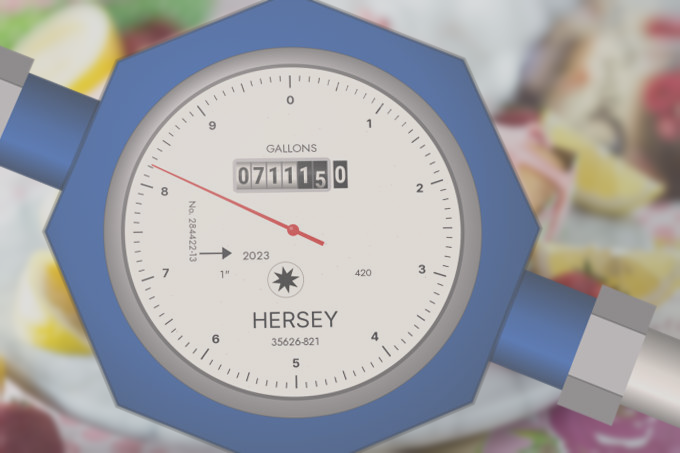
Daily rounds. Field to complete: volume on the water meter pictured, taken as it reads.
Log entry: 711148.2 gal
